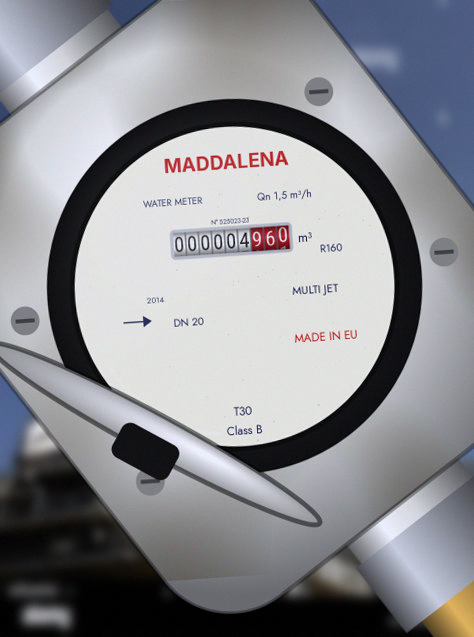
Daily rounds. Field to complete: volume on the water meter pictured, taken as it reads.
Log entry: 4.960 m³
